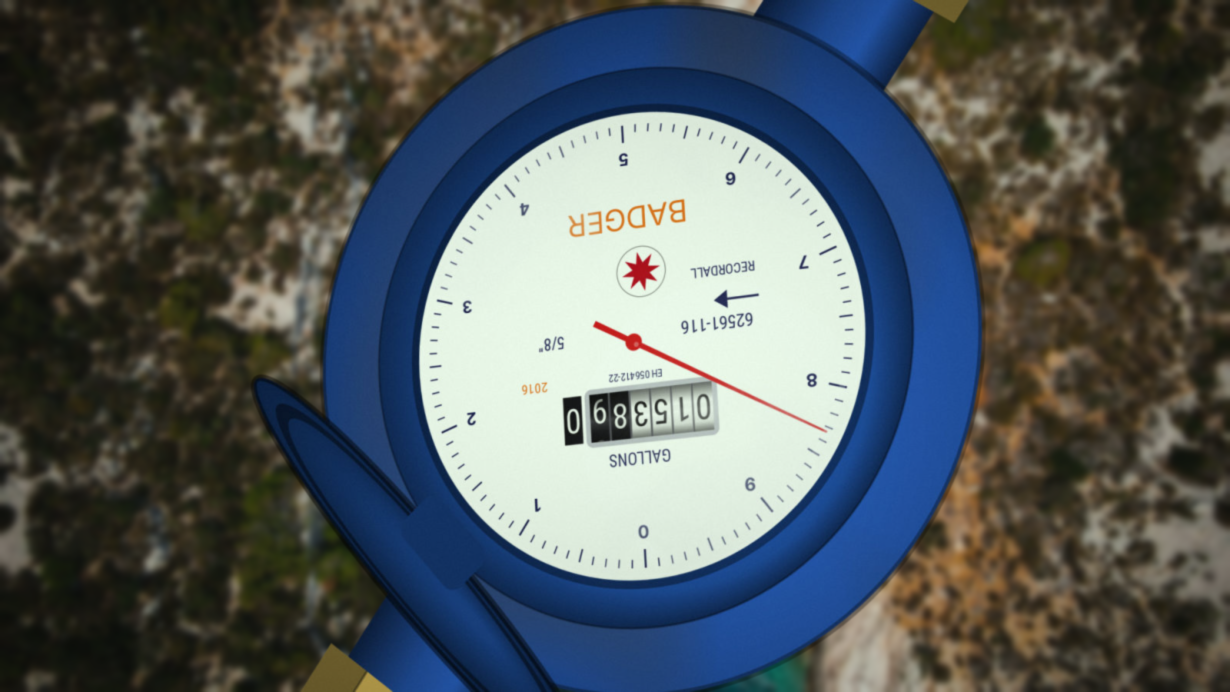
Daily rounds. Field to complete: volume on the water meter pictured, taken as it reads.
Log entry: 153888.3 gal
